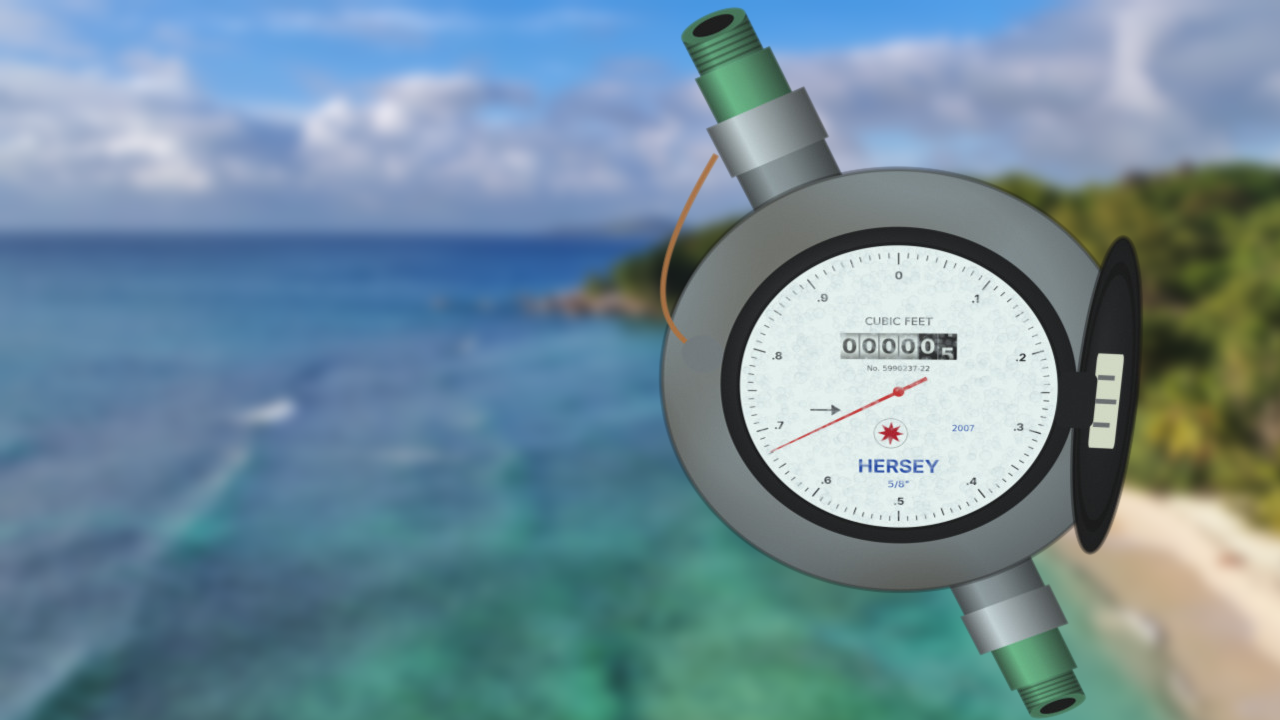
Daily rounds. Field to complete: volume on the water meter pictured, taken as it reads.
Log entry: 4.67 ft³
